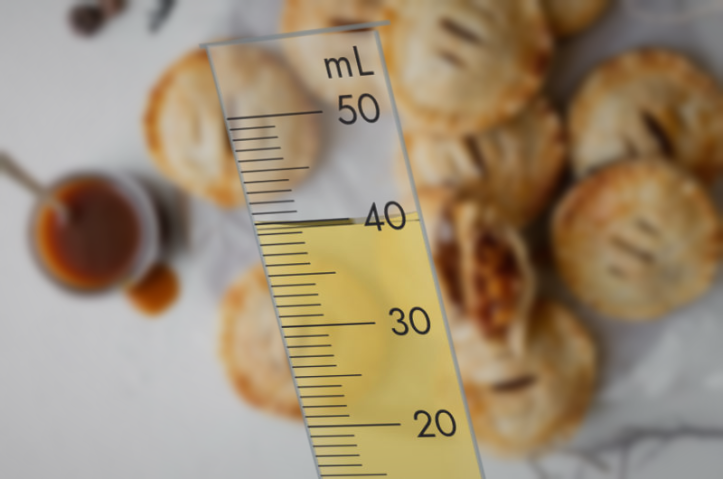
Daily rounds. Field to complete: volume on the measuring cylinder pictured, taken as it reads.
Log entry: 39.5 mL
